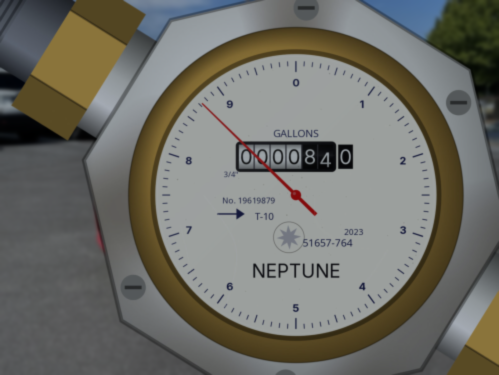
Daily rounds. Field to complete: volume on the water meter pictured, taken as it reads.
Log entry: 838.7 gal
